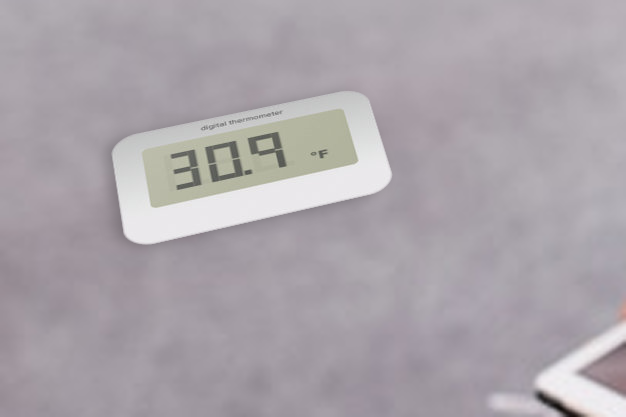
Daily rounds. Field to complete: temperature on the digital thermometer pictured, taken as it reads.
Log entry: 30.9 °F
